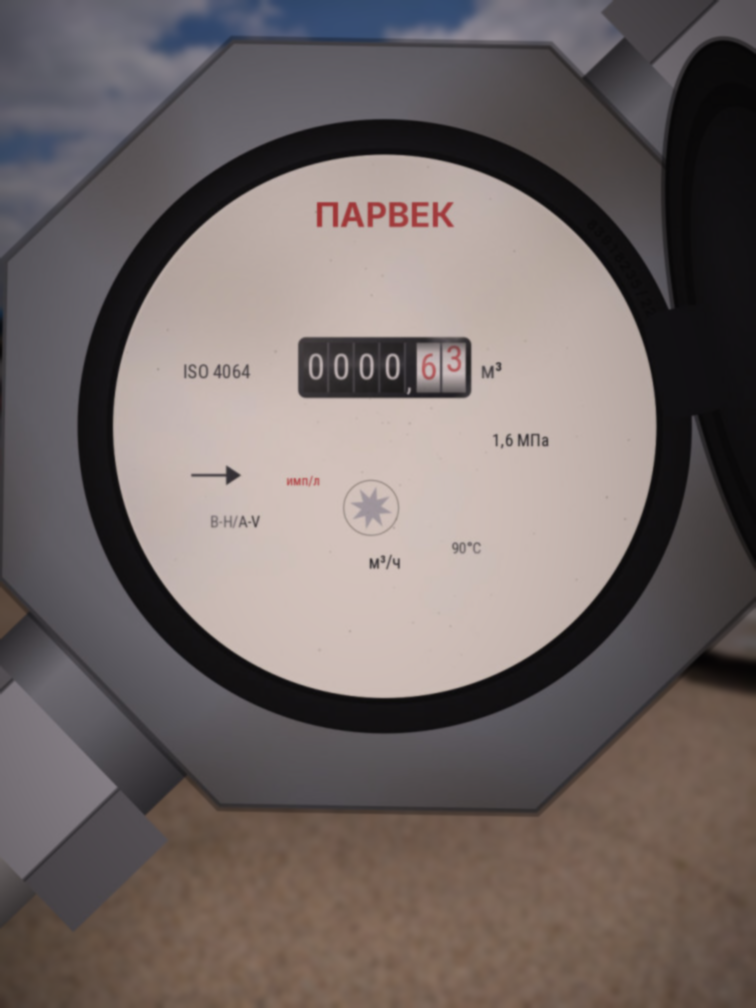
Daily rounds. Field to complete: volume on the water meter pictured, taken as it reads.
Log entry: 0.63 m³
